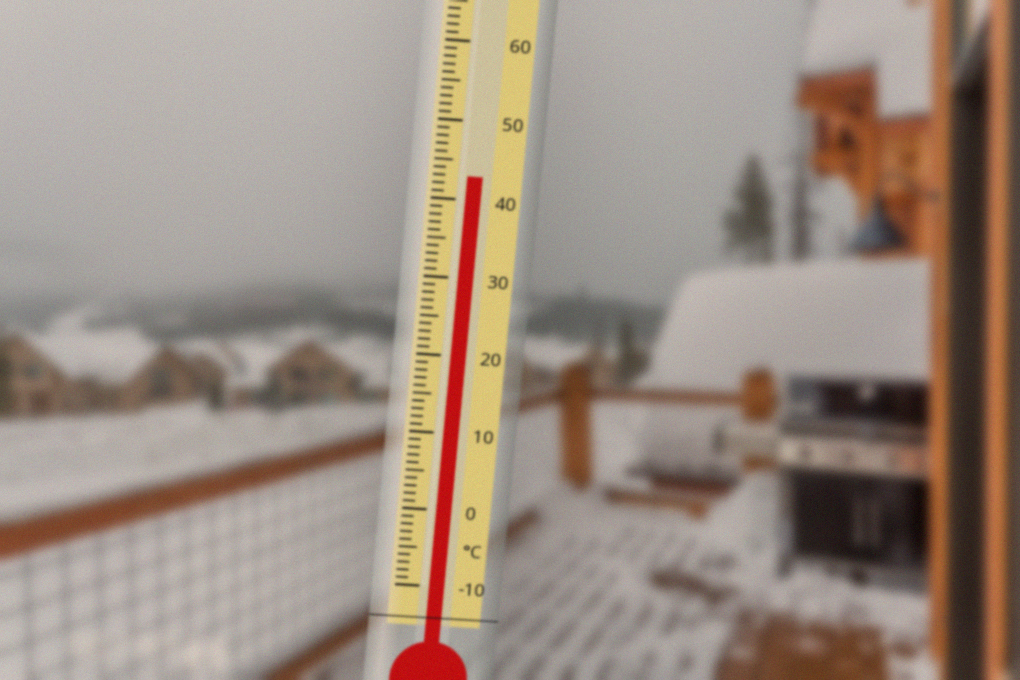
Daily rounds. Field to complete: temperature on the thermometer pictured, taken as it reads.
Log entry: 43 °C
